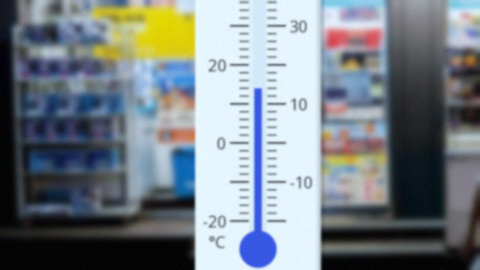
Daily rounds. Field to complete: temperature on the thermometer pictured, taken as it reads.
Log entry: 14 °C
